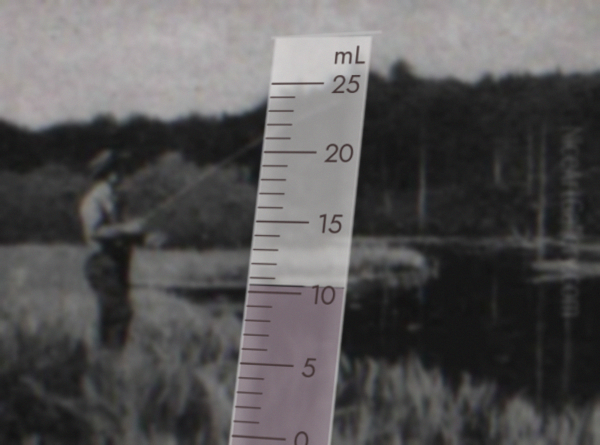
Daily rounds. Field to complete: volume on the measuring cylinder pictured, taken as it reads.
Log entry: 10.5 mL
